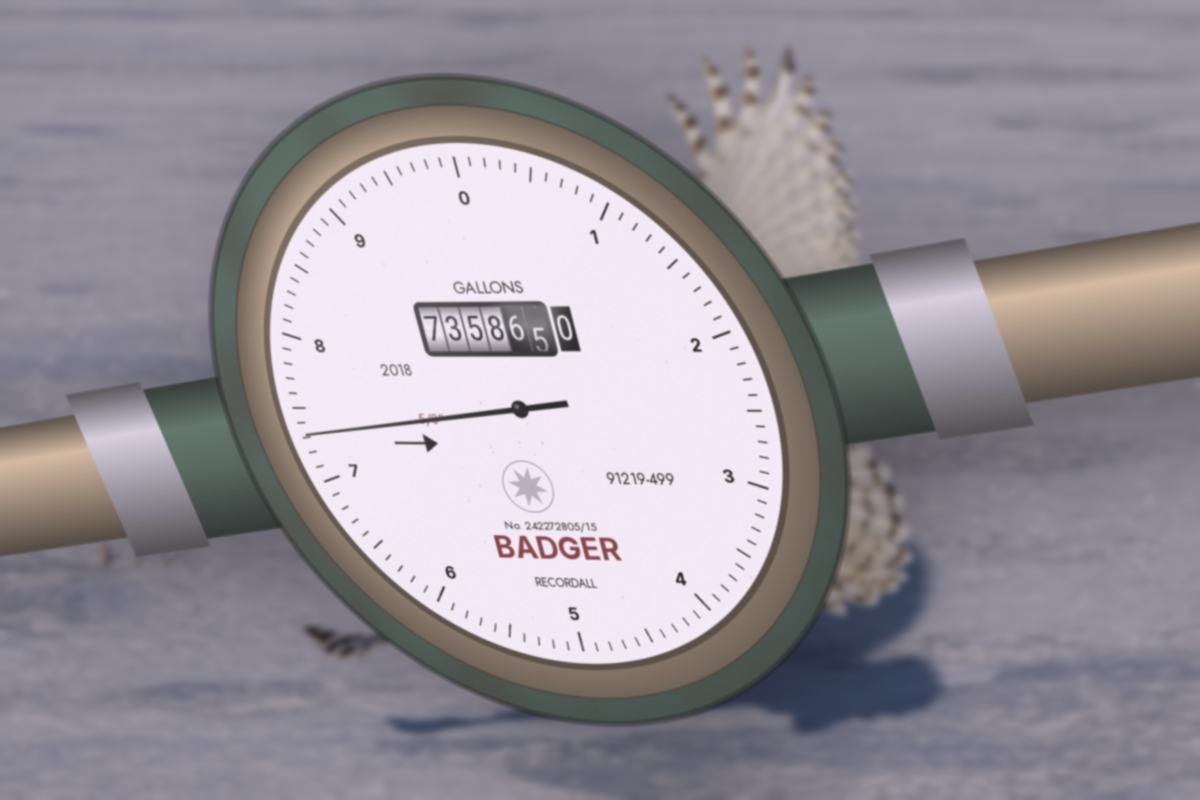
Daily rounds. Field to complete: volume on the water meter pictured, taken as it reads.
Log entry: 7358647.3 gal
